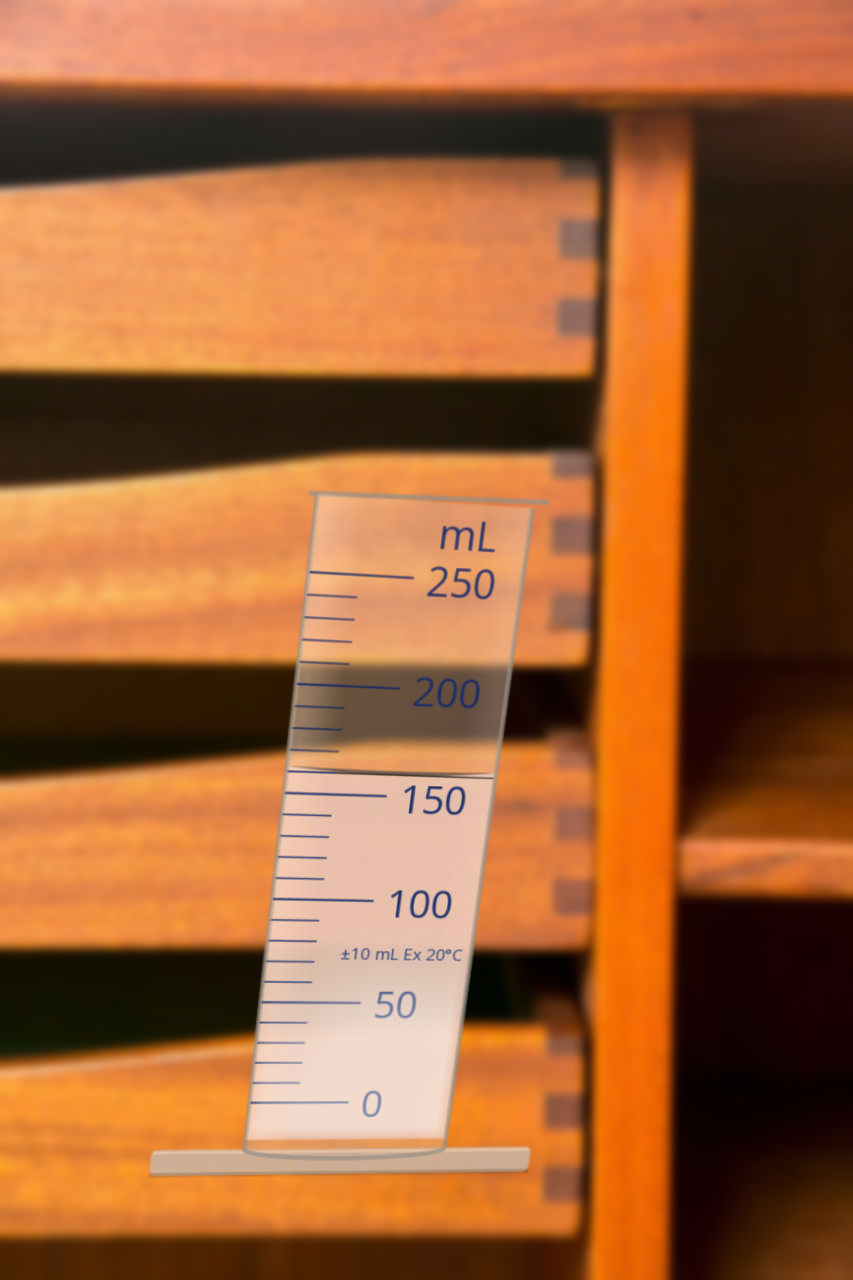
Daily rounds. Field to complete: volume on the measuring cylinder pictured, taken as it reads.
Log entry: 160 mL
